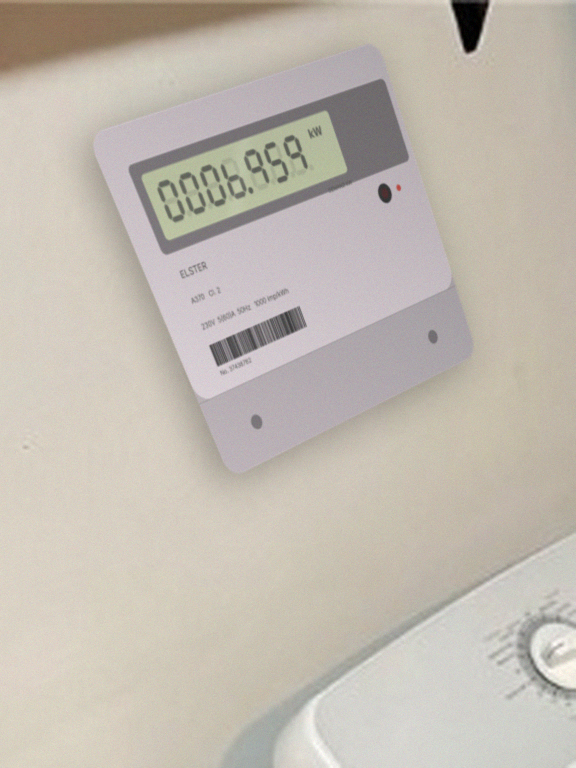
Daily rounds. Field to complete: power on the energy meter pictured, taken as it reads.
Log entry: 6.959 kW
